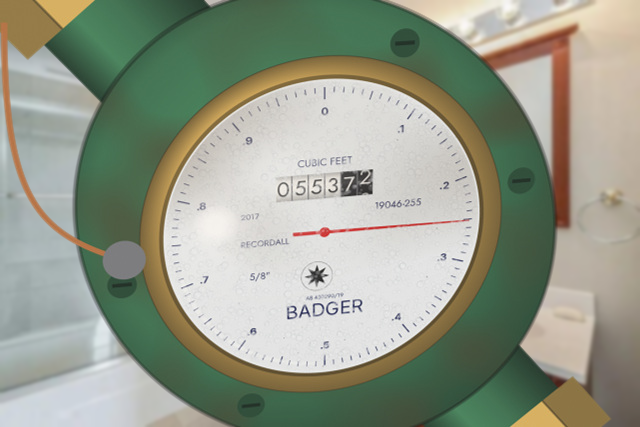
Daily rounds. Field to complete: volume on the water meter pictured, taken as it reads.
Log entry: 55372.25 ft³
